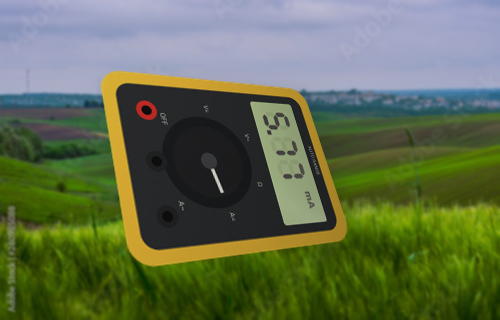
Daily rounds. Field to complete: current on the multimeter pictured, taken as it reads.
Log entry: 5.77 mA
